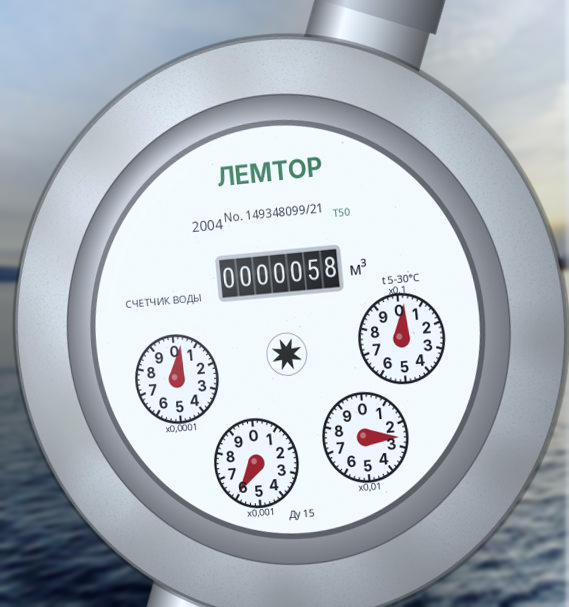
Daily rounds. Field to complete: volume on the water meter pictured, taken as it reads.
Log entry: 58.0260 m³
